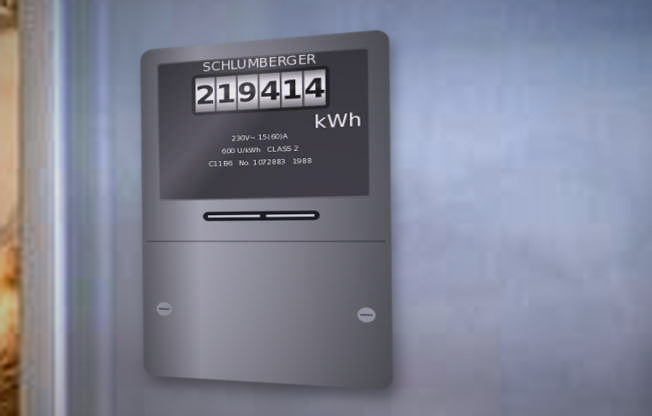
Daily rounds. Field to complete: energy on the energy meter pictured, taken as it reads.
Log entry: 219414 kWh
